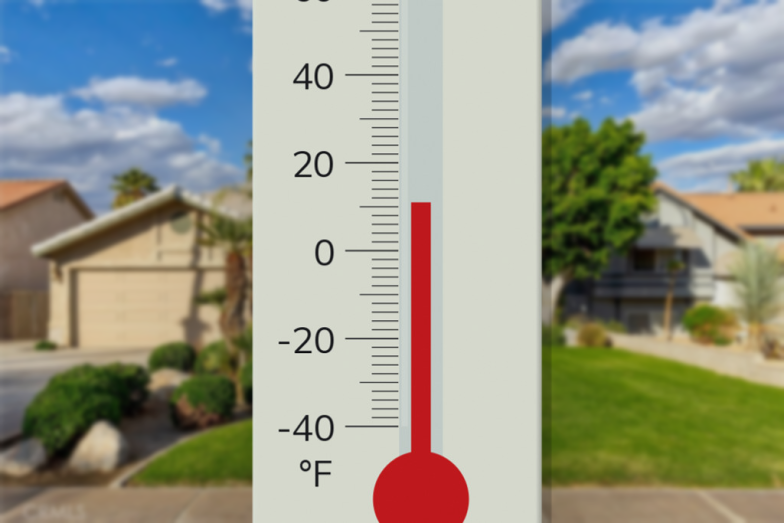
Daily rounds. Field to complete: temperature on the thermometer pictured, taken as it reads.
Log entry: 11 °F
